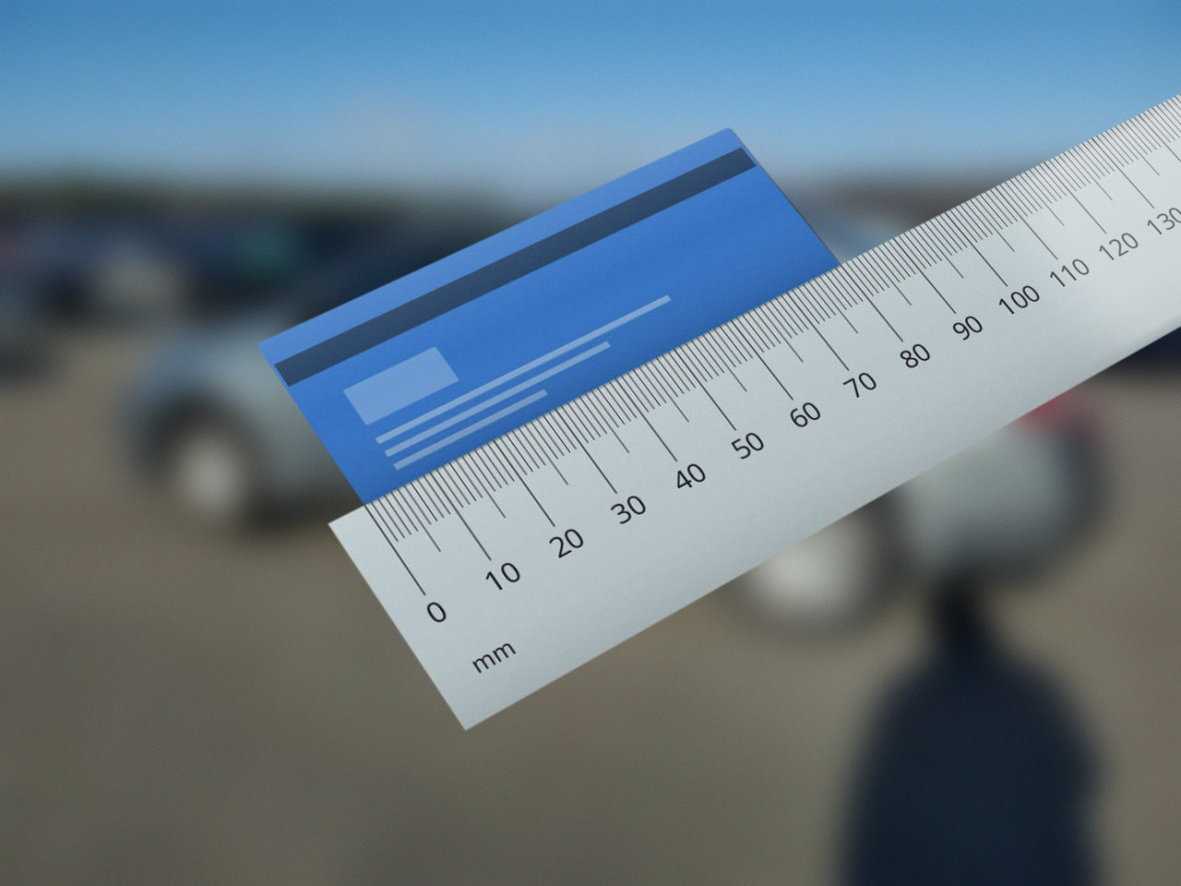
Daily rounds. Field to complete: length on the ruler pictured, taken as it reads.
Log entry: 80 mm
